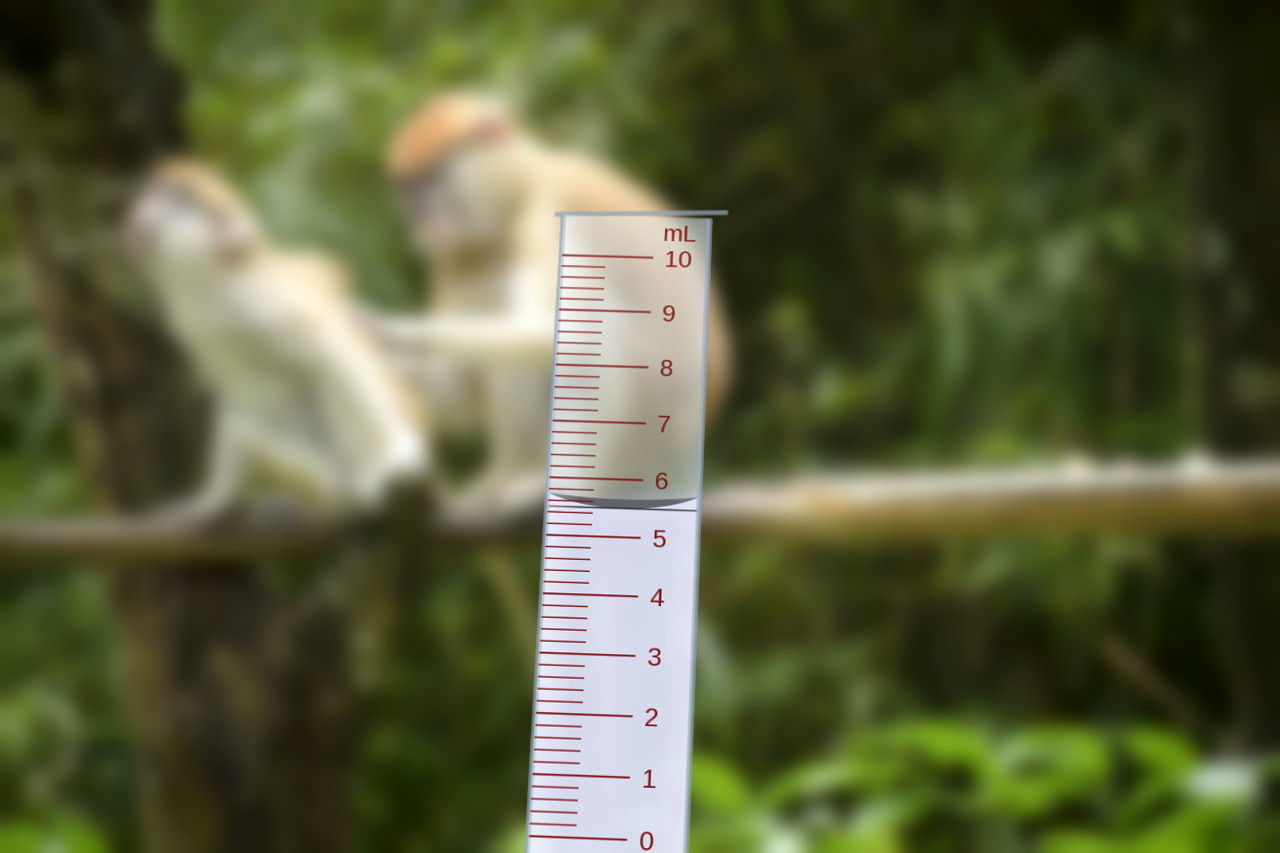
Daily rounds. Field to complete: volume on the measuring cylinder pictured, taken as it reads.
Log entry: 5.5 mL
